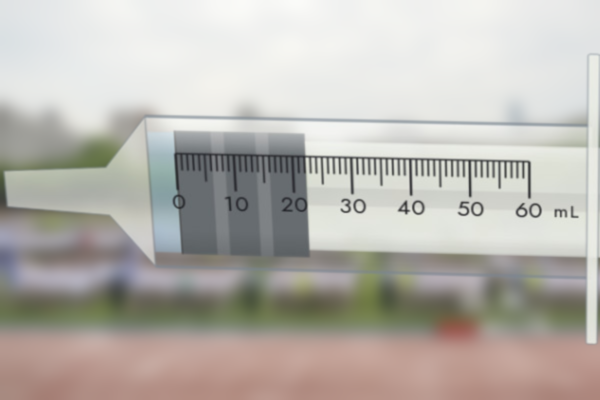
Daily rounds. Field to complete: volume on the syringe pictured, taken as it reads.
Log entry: 0 mL
